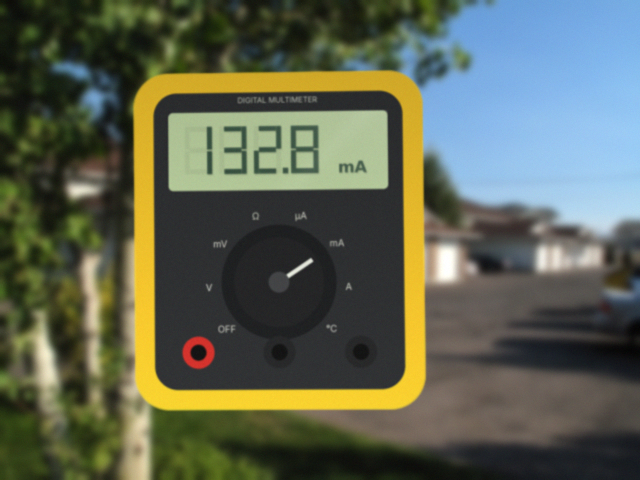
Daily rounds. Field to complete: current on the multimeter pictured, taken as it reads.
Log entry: 132.8 mA
